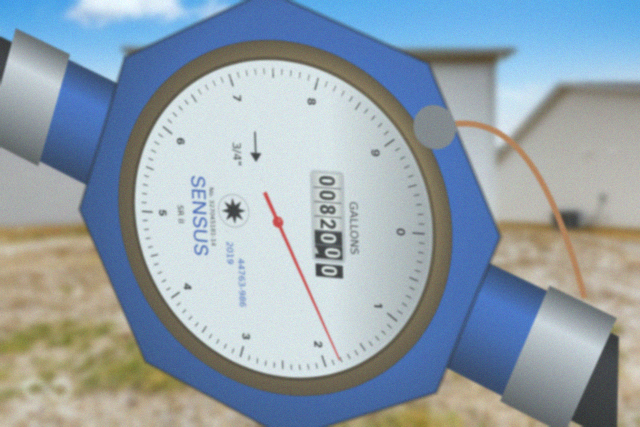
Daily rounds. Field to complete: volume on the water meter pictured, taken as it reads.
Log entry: 82001.8 gal
